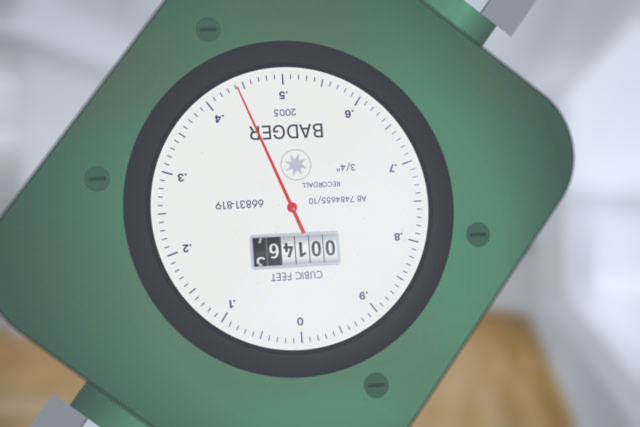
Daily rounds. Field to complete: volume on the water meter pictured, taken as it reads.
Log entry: 1463.44 ft³
